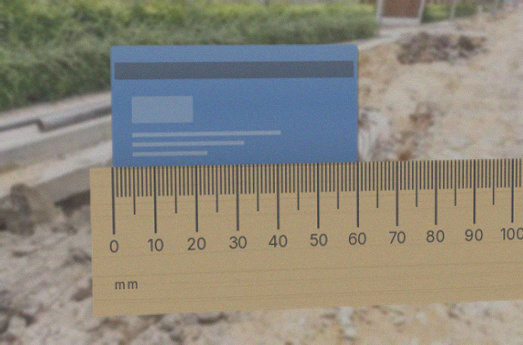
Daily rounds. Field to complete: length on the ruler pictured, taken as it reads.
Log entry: 60 mm
